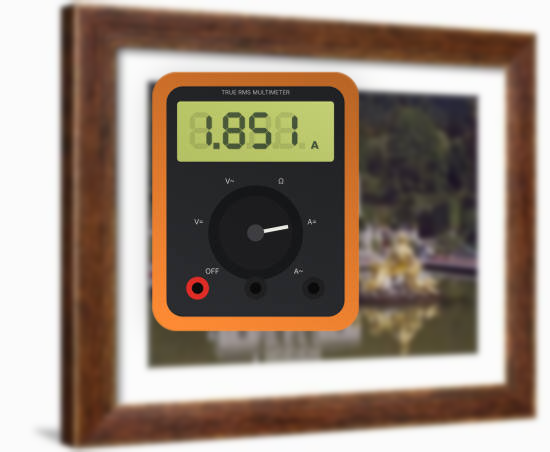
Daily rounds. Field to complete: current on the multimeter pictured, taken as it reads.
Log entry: 1.851 A
